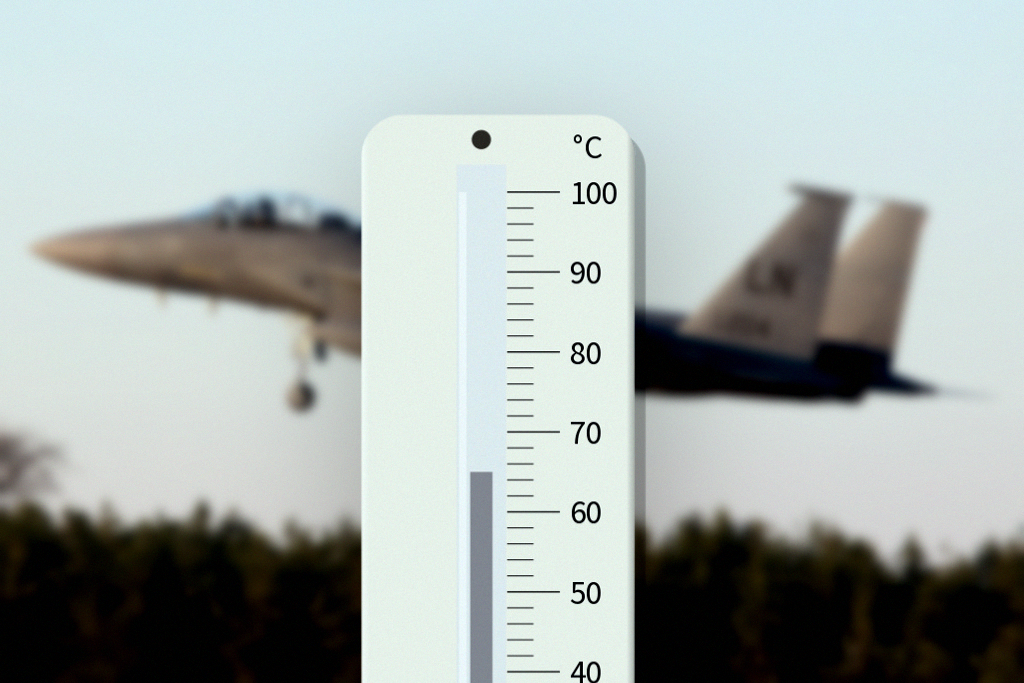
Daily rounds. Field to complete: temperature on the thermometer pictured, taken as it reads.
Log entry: 65 °C
